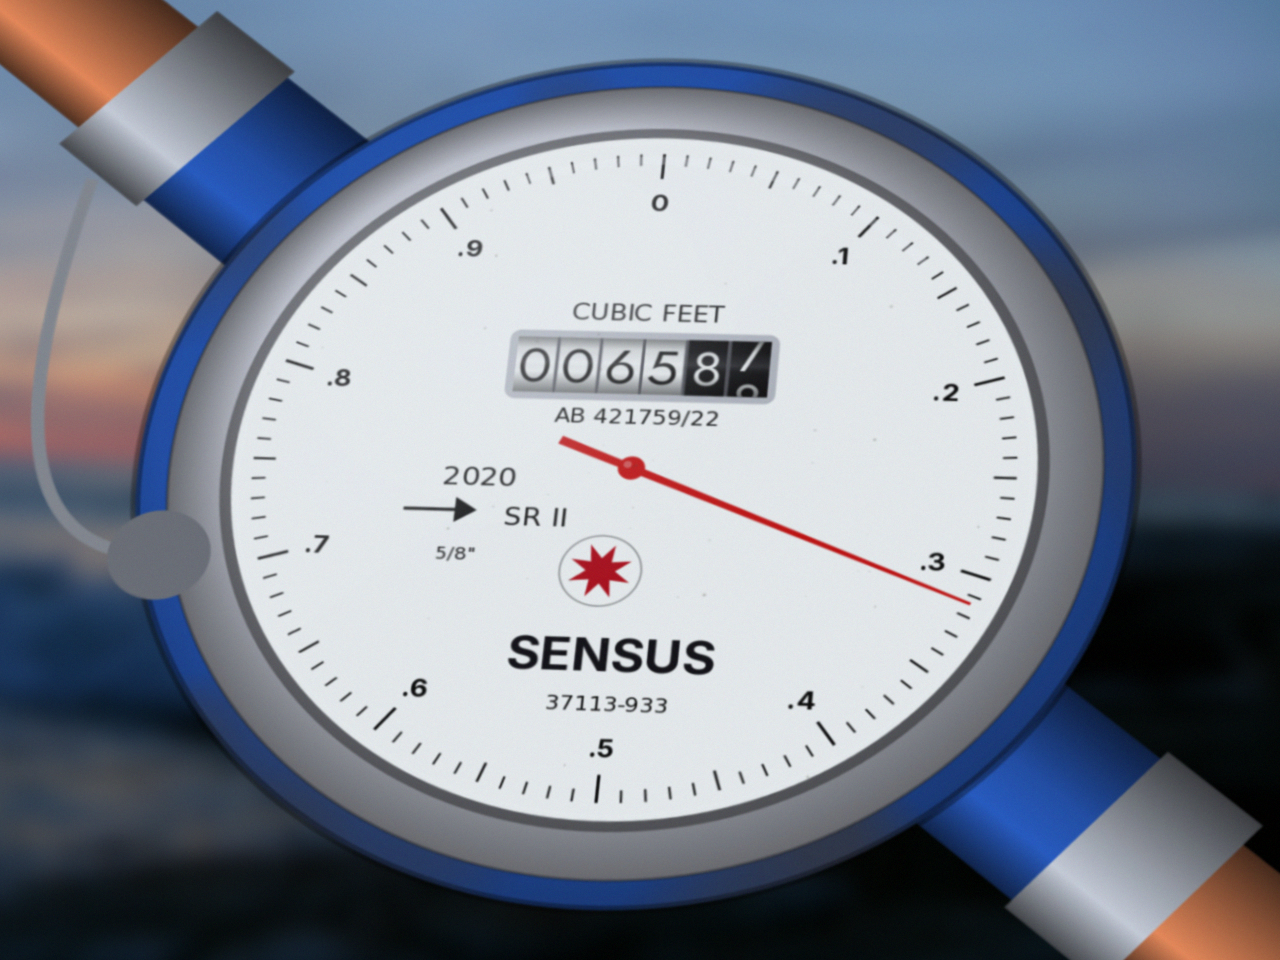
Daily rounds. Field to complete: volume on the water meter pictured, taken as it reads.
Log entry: 6587.31 ft³
